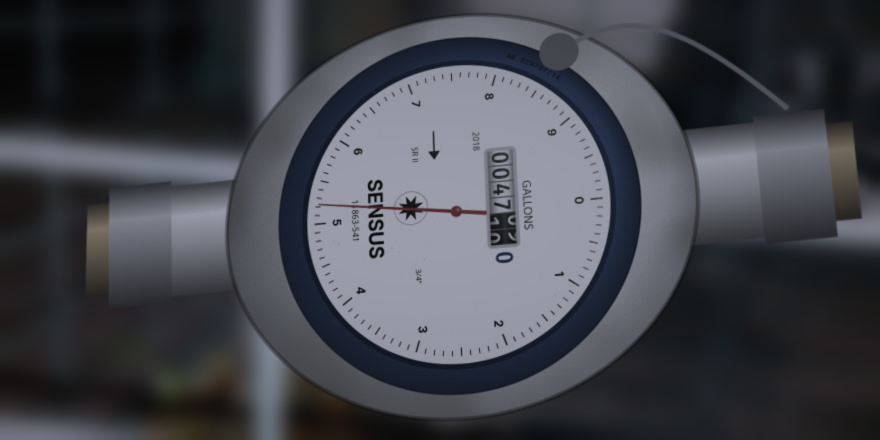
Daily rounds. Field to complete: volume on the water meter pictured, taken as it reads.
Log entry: 47095.2 gal
